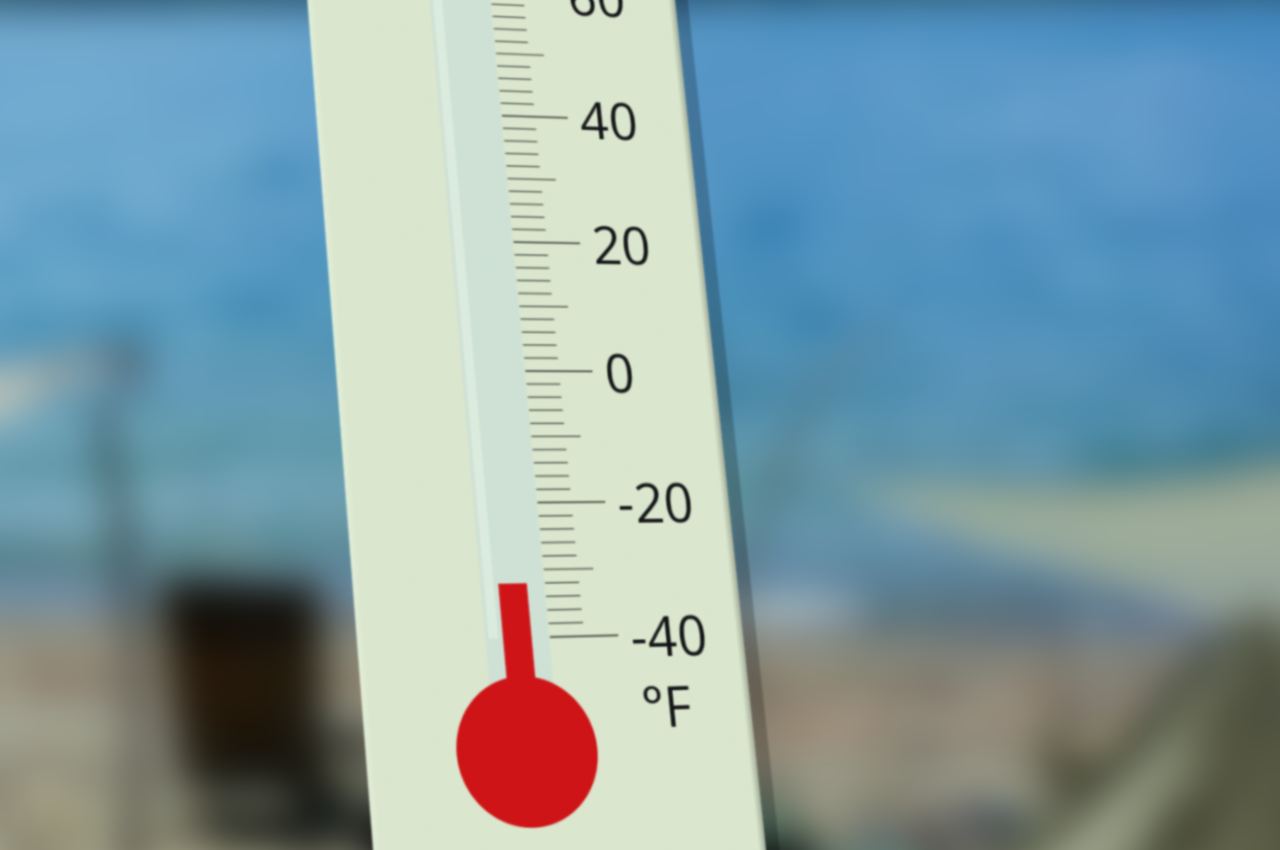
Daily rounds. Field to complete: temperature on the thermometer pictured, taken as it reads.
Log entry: -32 °F
